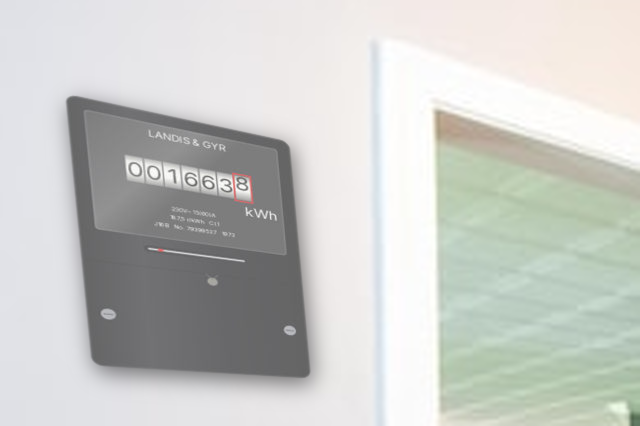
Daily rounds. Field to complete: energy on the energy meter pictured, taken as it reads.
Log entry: 1663.8 kWh
